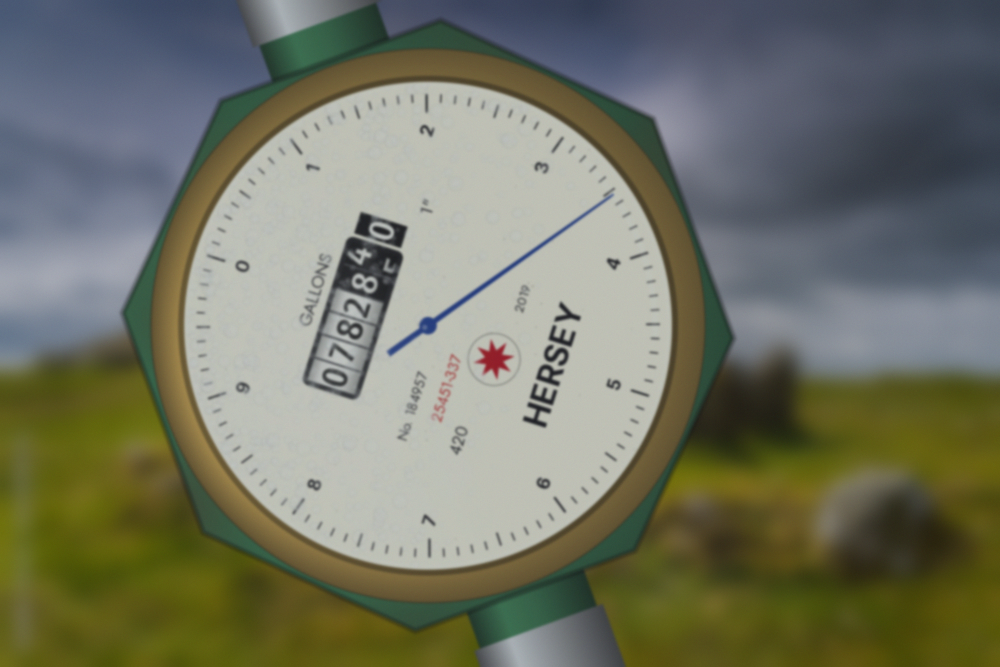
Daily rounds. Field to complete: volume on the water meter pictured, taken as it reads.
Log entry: 782843.5 gal
